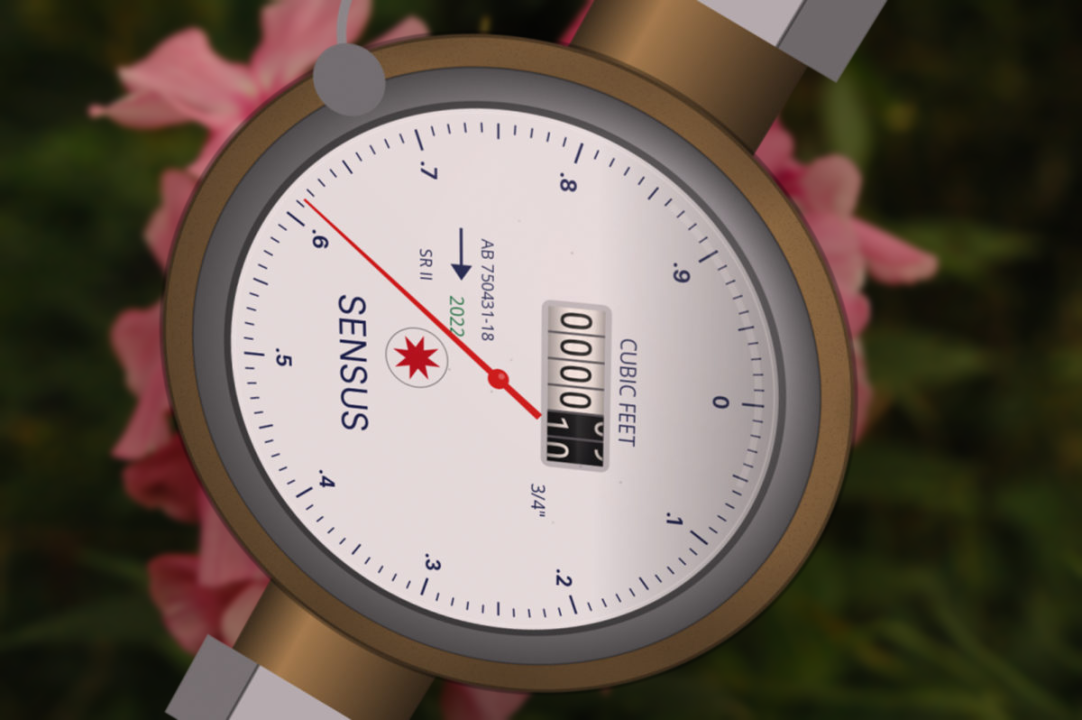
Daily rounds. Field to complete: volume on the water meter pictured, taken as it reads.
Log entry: 9.61 ft³
